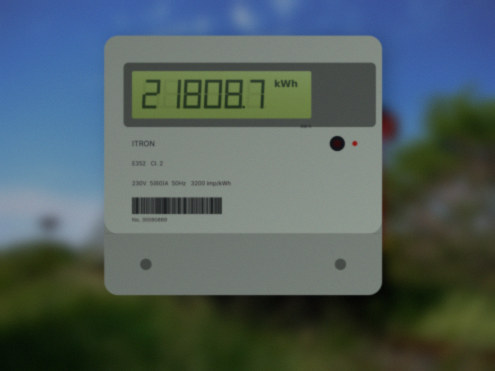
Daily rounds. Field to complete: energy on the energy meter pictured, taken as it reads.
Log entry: 21808.7 kWh
